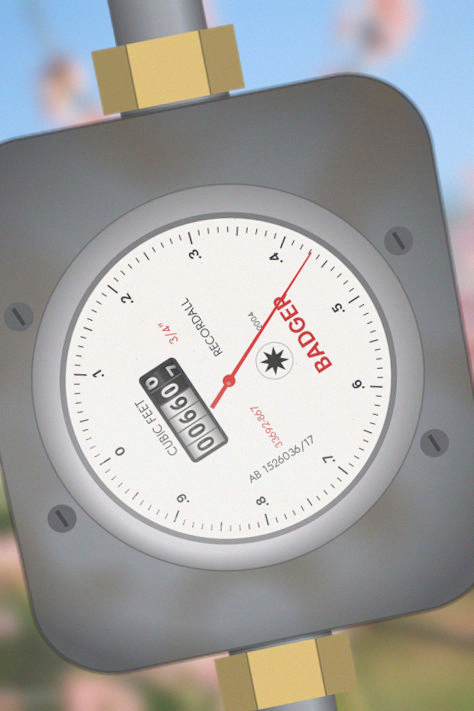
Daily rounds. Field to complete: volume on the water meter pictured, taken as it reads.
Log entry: 6606.43 ft³
